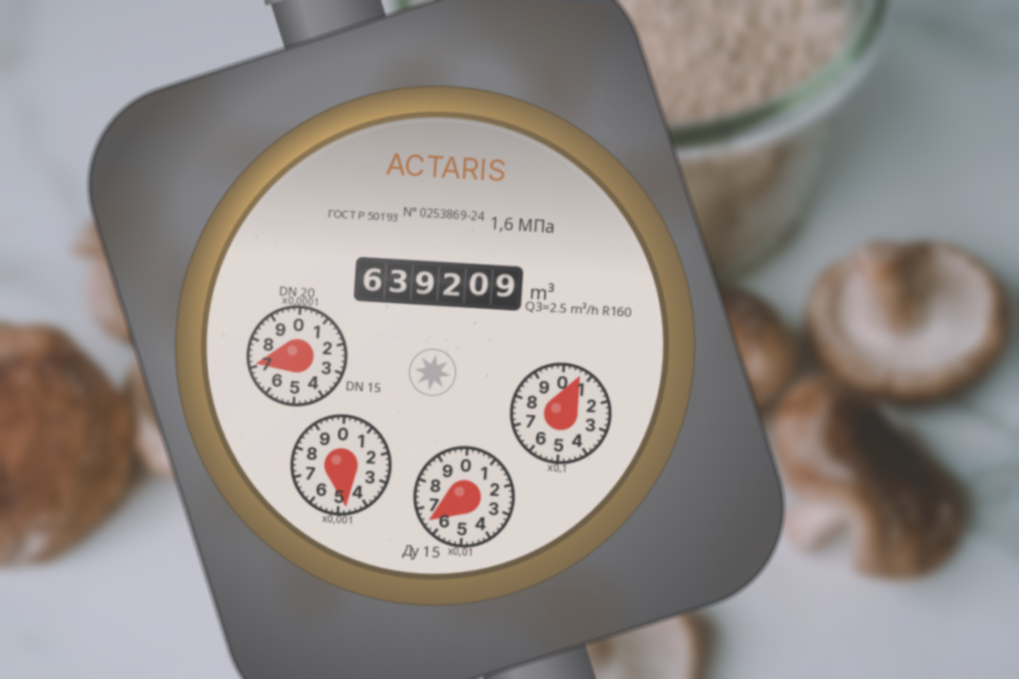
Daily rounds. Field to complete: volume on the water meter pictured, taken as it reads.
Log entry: 639209.0647 m³
